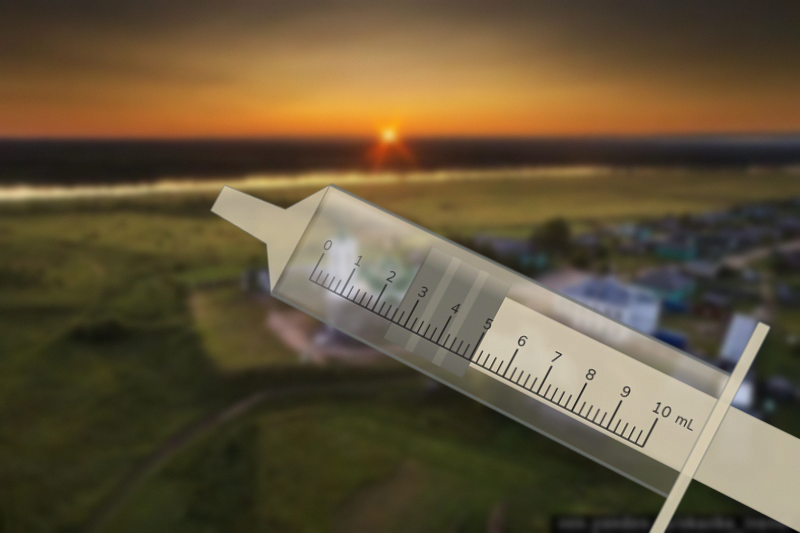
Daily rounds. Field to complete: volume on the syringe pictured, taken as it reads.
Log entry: 2.6 mL
